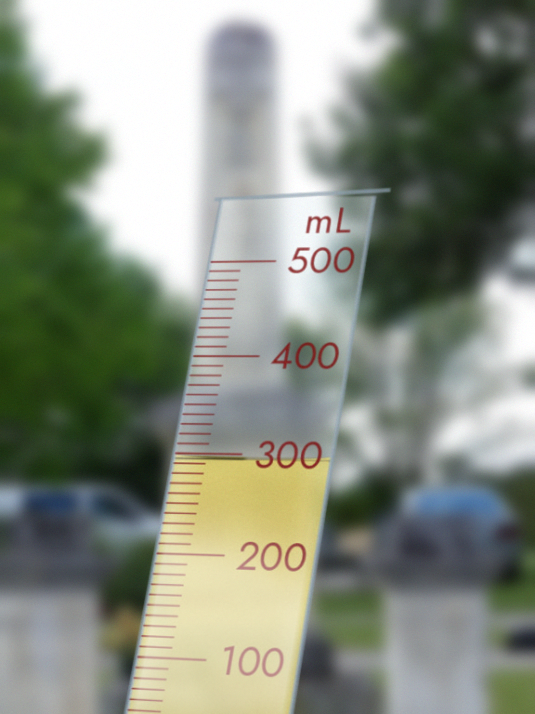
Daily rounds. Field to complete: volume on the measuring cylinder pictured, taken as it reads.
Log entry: 295 mL
